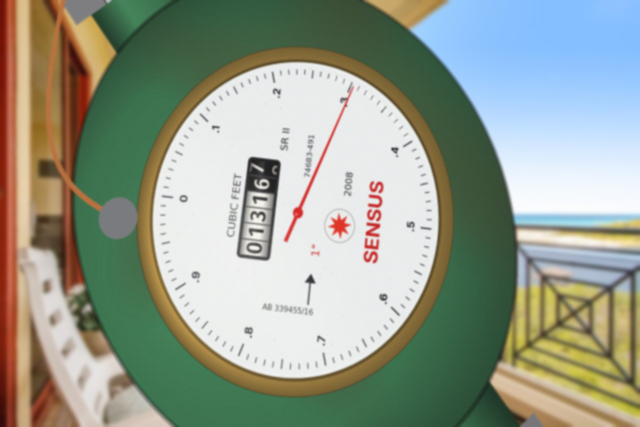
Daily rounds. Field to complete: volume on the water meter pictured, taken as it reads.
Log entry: 13167.30 ft³
